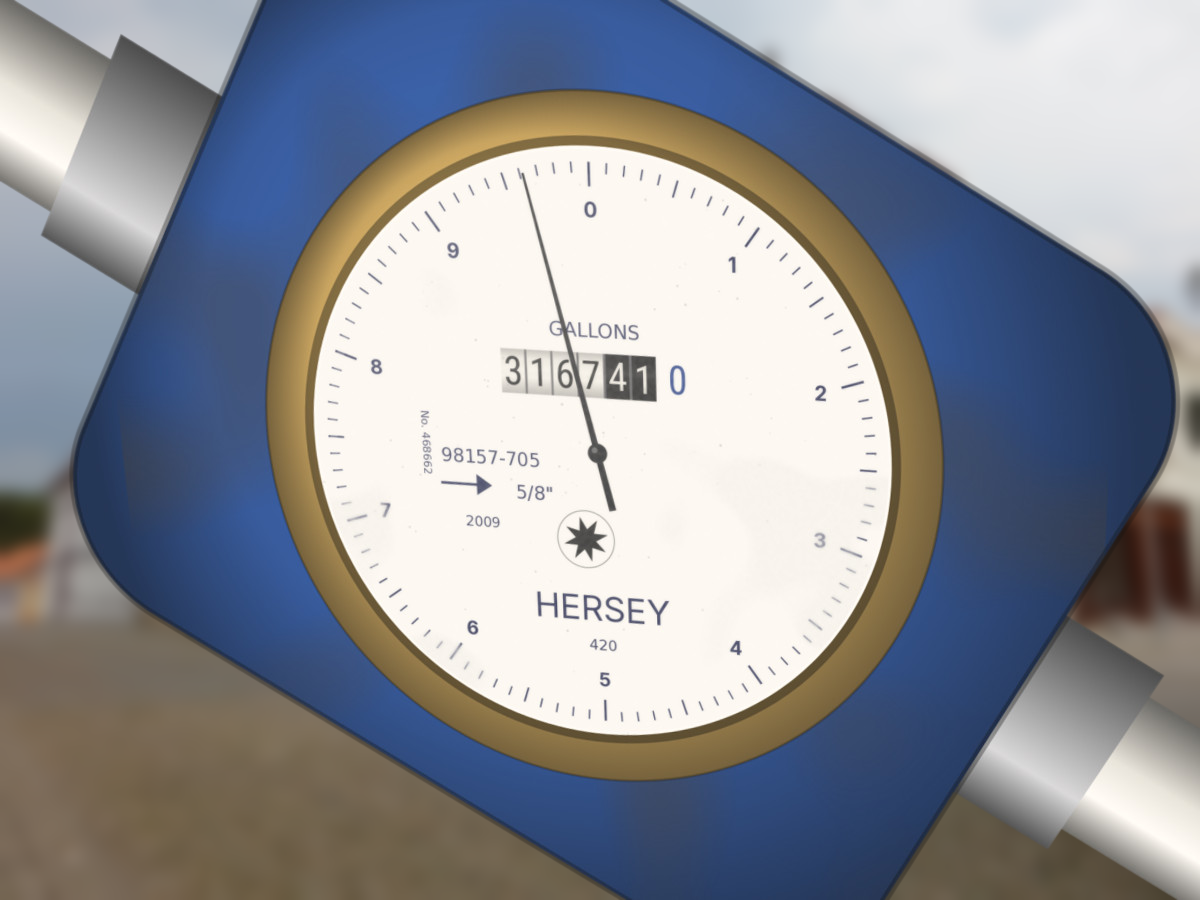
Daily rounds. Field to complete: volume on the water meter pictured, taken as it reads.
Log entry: 3167409.6 gal
